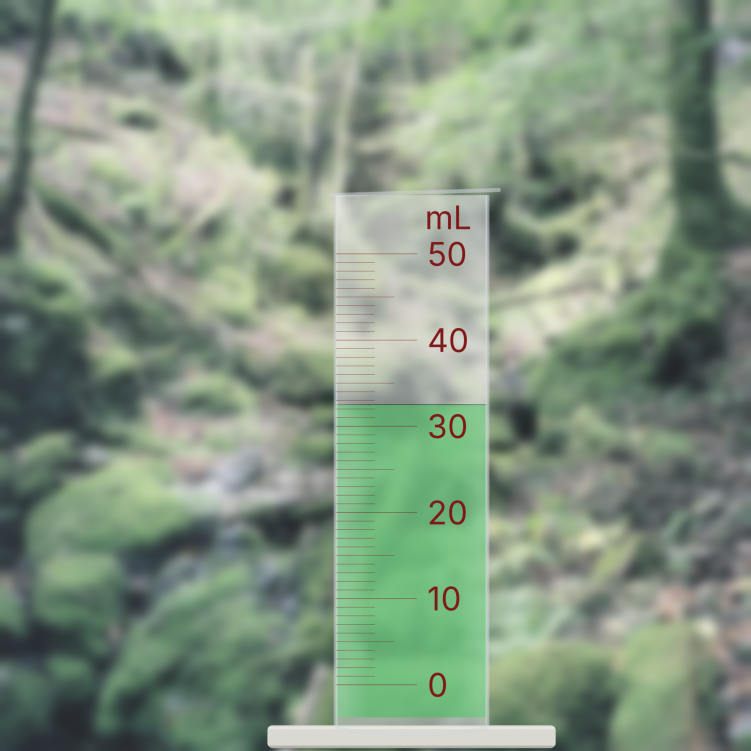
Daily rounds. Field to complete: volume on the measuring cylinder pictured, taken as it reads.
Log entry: 32.5 mL
